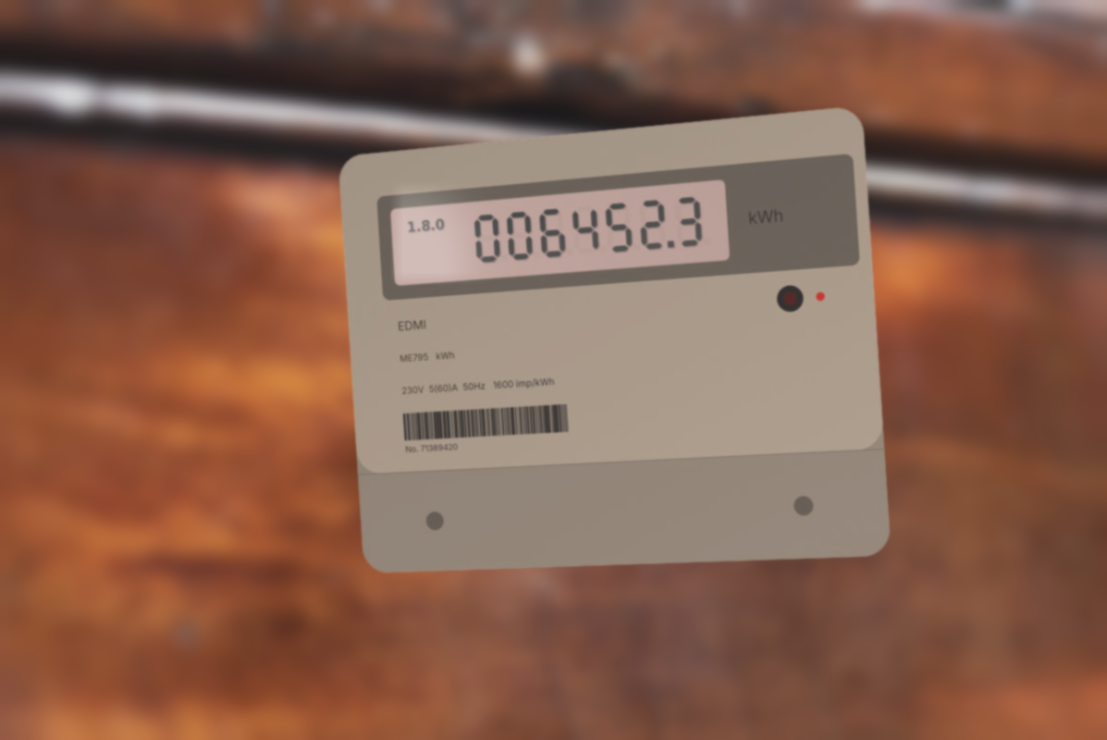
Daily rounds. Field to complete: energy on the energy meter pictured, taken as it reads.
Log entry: 6452.3 kWh
